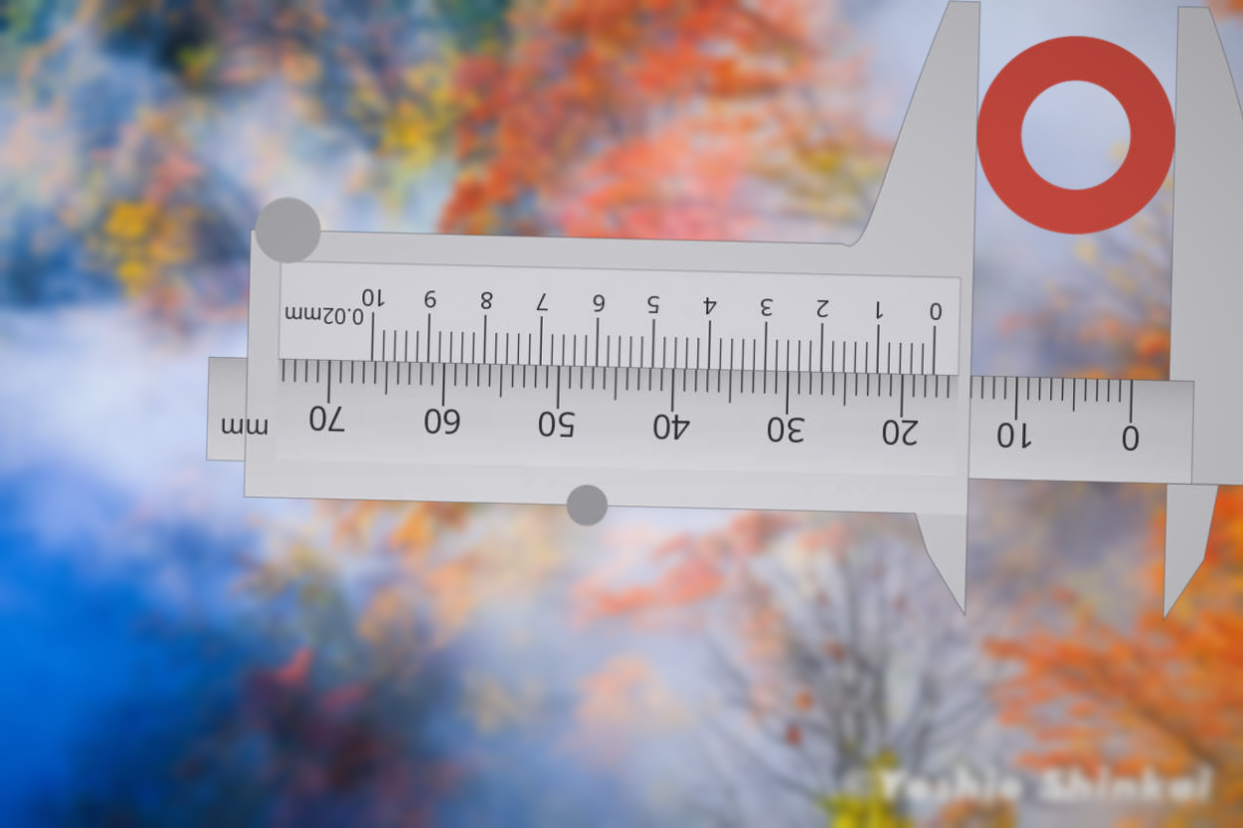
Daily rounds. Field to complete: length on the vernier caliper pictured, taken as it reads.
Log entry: 17.3 mm
